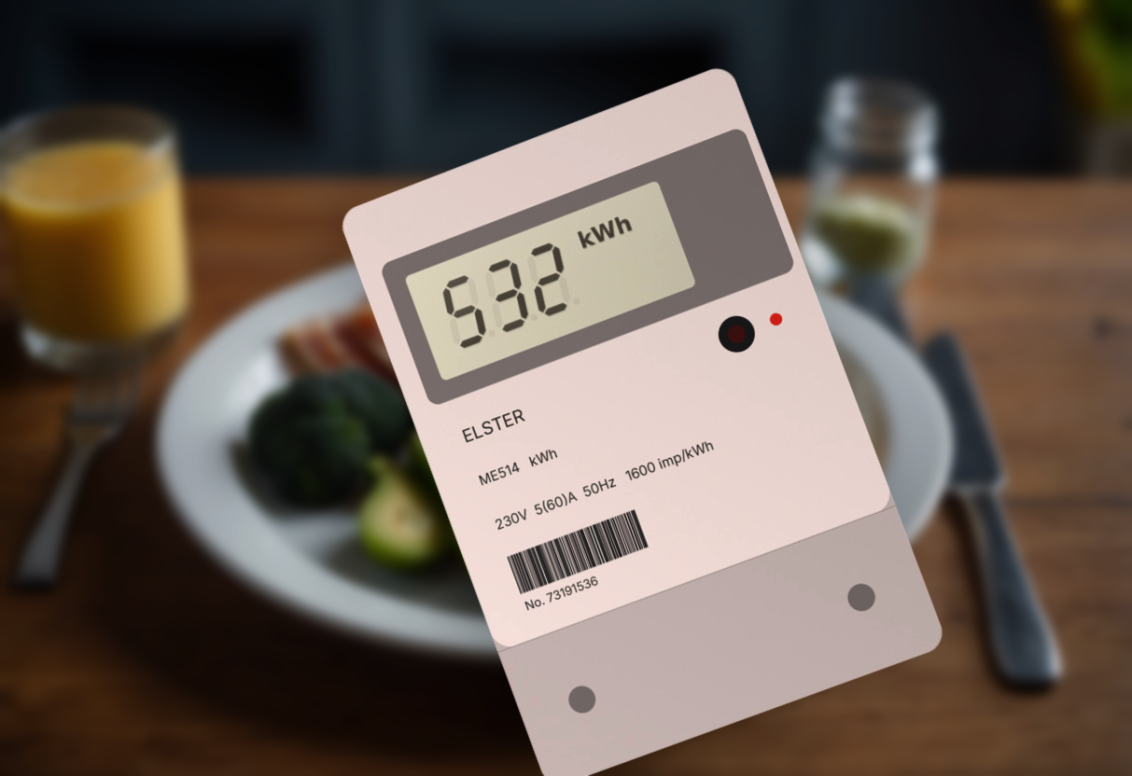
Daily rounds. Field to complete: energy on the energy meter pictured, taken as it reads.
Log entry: 532 kWh
